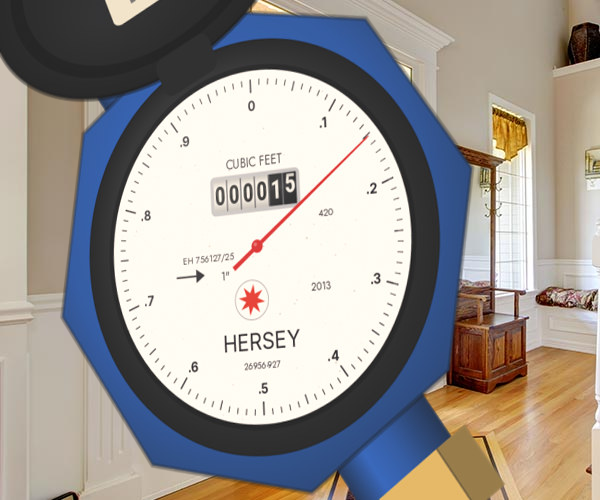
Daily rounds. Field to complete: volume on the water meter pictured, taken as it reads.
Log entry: 15.15 ft³
